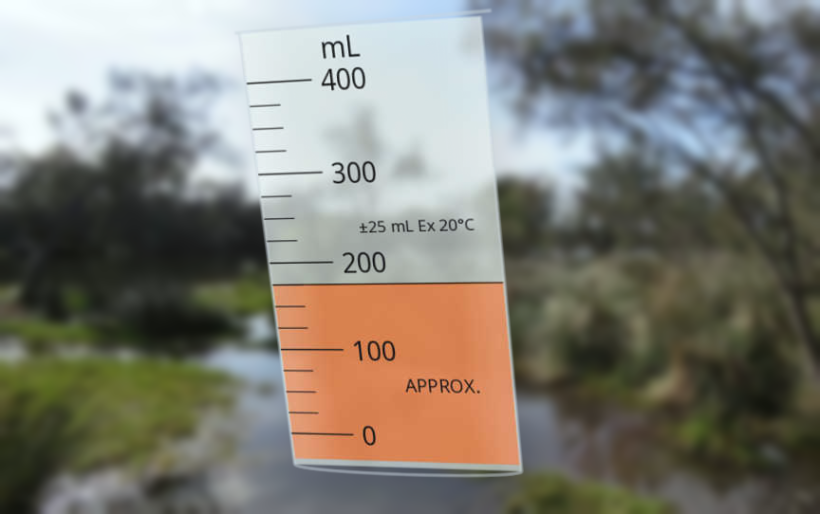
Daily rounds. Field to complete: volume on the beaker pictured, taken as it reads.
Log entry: 175 mL
